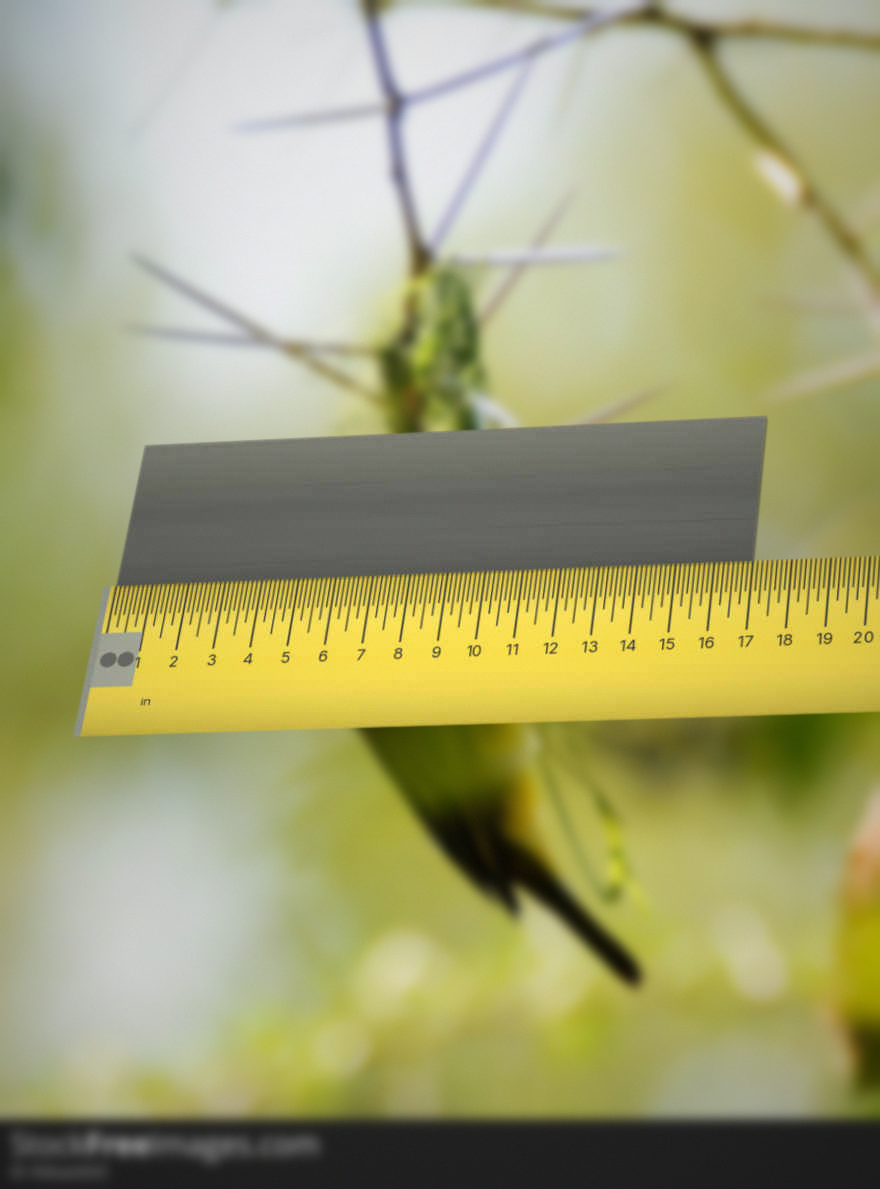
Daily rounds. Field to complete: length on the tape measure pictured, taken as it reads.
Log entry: 17 in
